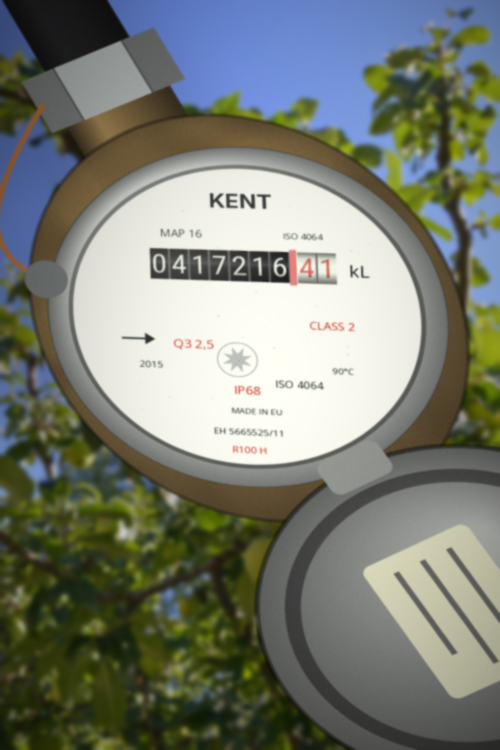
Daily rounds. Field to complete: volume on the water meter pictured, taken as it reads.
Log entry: 417216.41 kL
